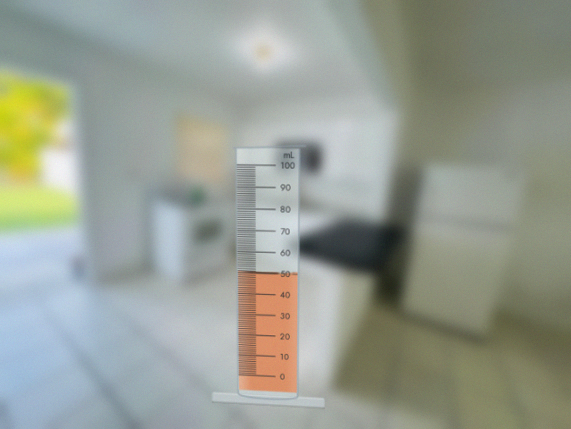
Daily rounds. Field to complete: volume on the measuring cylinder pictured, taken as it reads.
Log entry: 50 mL
